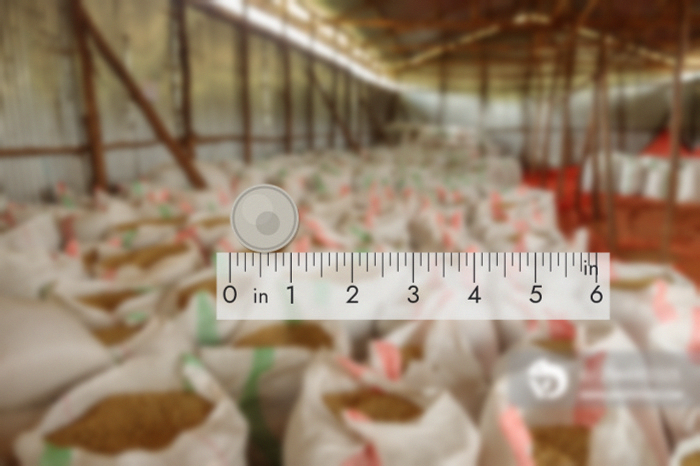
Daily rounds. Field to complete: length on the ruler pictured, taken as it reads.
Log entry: 1.125 in
